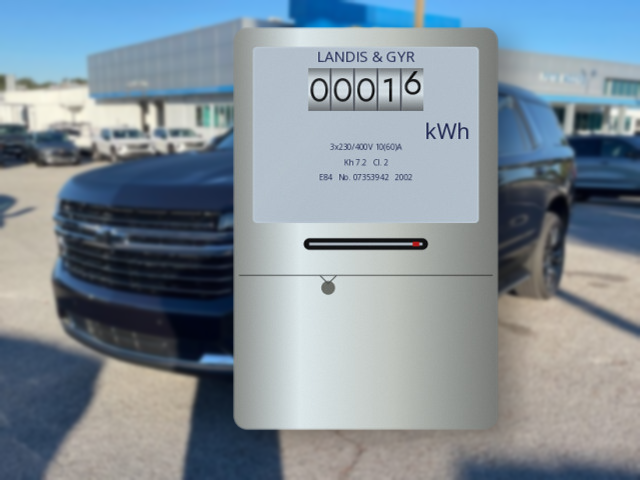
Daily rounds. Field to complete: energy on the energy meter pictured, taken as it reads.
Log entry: 16 kWh
